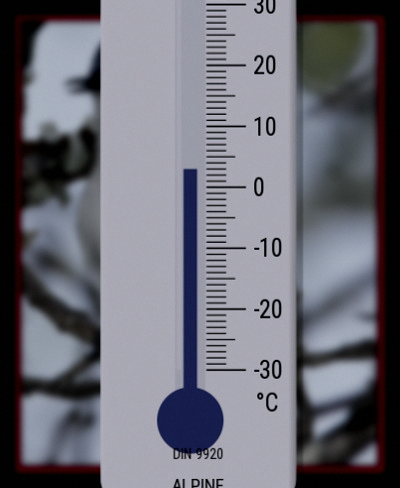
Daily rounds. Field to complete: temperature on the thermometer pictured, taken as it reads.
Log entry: 3 °C
